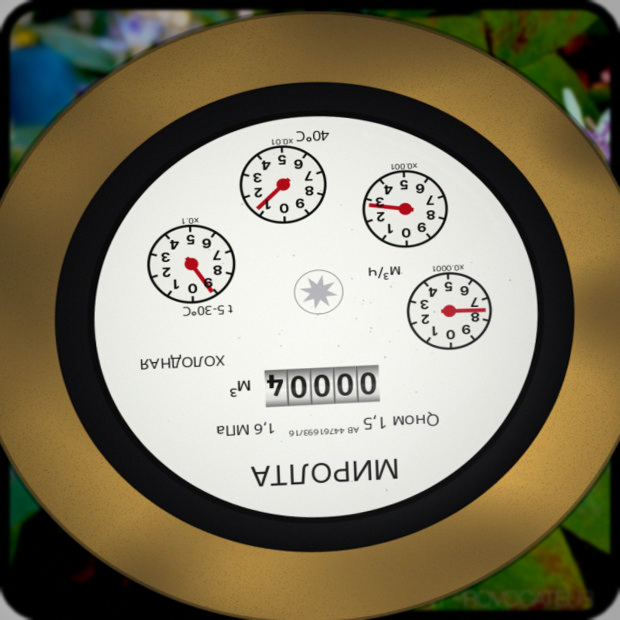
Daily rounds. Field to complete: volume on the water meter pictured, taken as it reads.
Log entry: 3.9127 m³
